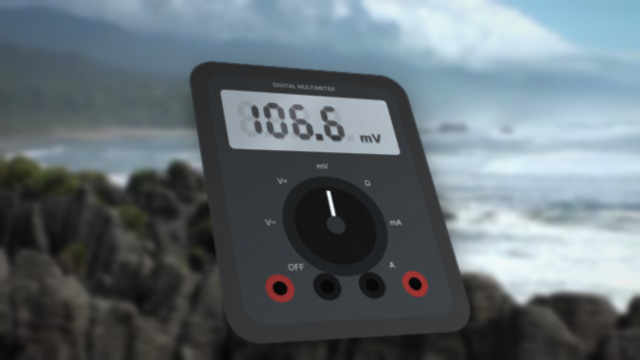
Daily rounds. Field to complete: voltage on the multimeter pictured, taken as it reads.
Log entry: 106.6 mV
